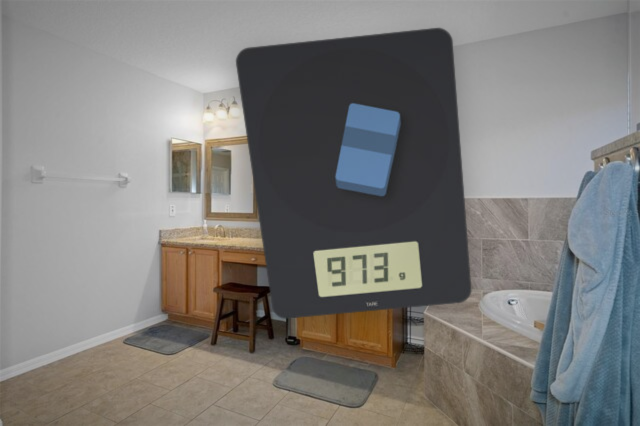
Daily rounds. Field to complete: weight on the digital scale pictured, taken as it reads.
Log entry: 973 g
